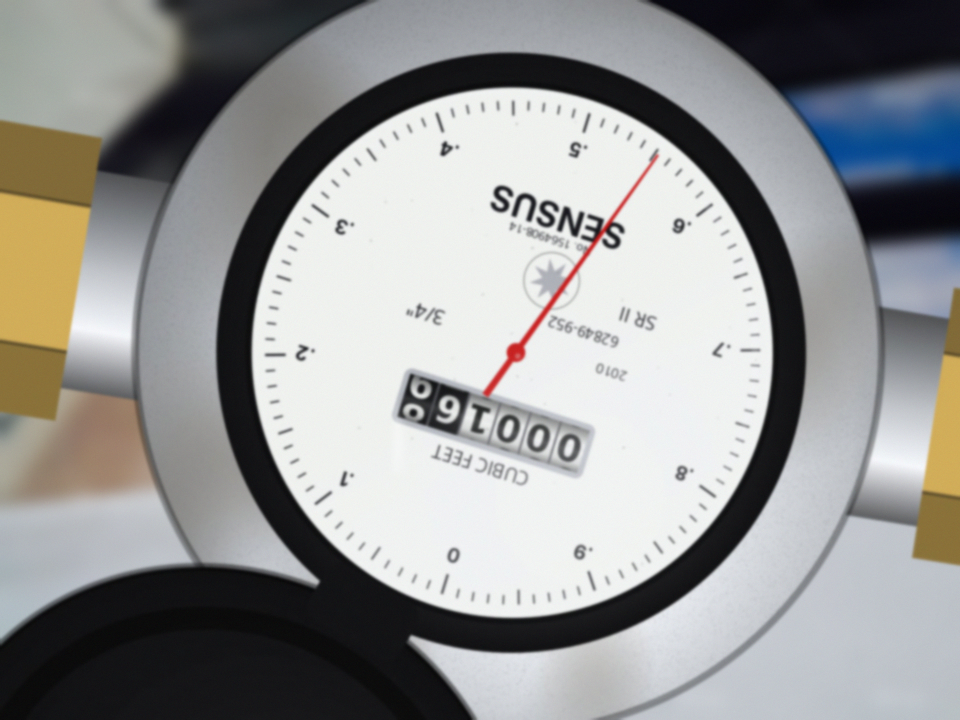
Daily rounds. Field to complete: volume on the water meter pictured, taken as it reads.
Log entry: 168.55 ft³
